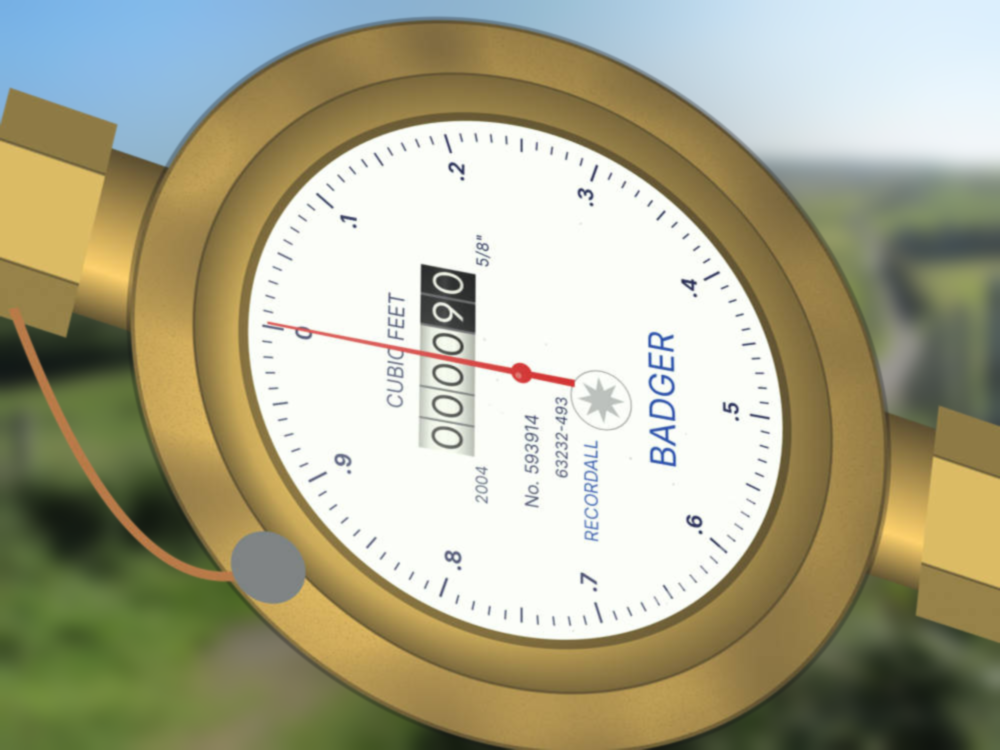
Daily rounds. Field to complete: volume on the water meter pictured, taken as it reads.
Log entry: 90.00 ft³
